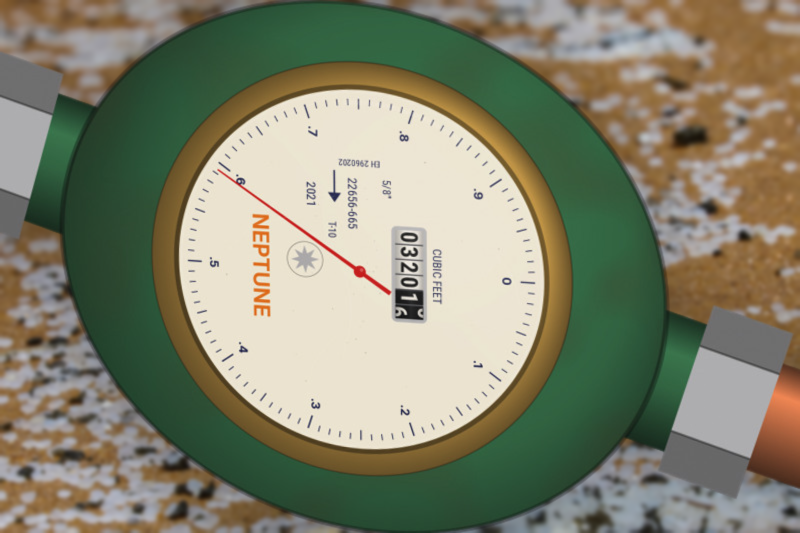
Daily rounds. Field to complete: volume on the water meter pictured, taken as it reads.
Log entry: 32015.59 ft³
